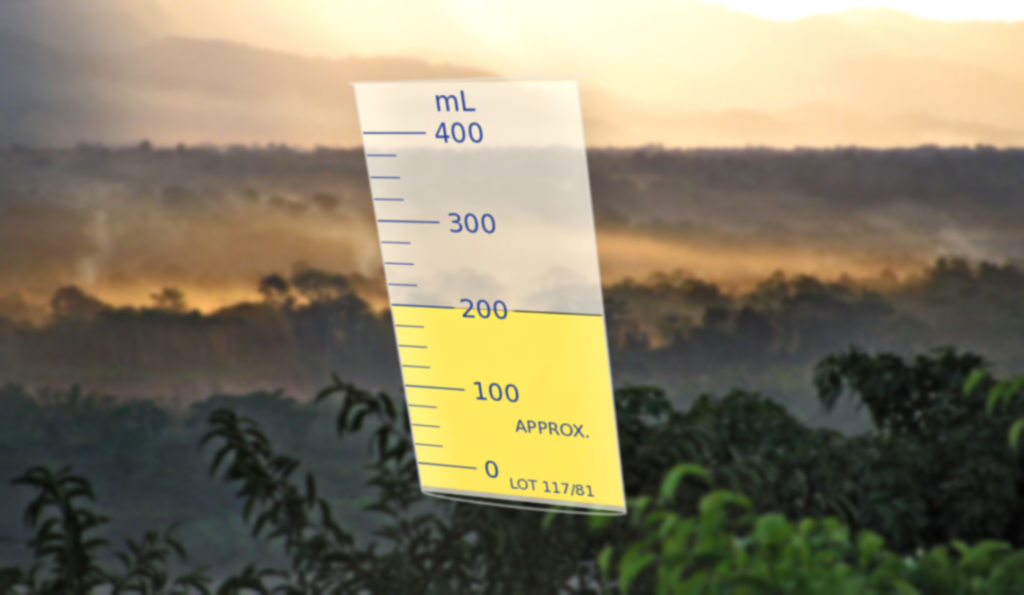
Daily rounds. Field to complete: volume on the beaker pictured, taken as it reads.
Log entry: 200 mL
